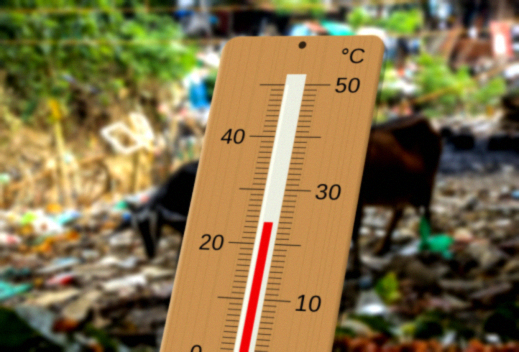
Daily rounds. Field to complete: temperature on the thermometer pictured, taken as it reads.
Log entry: 24 °C
